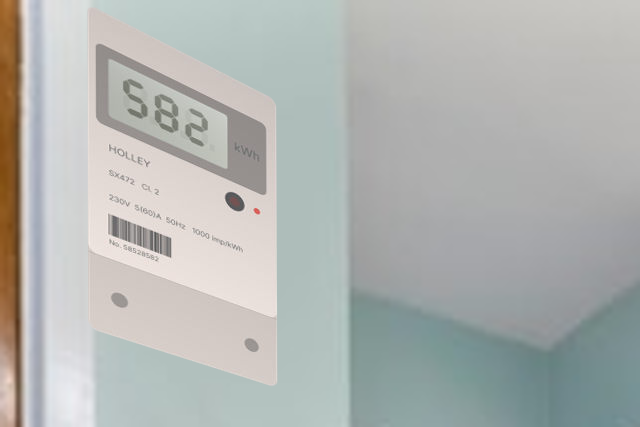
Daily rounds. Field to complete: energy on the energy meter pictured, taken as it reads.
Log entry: 582 kWh
